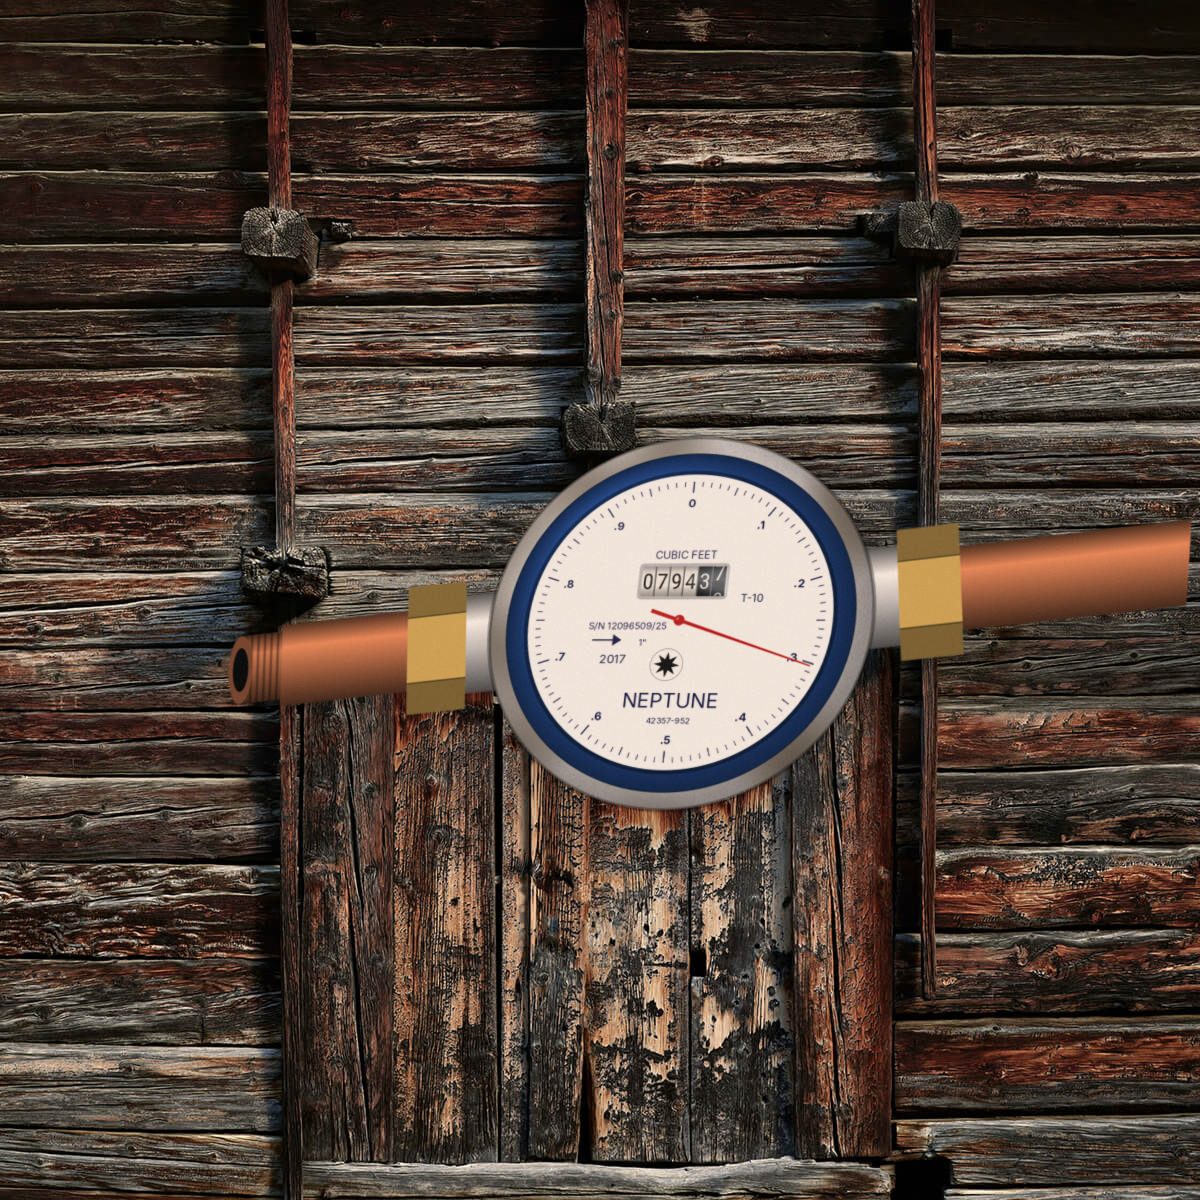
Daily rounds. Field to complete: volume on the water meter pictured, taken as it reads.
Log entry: 79437.30 ft³
